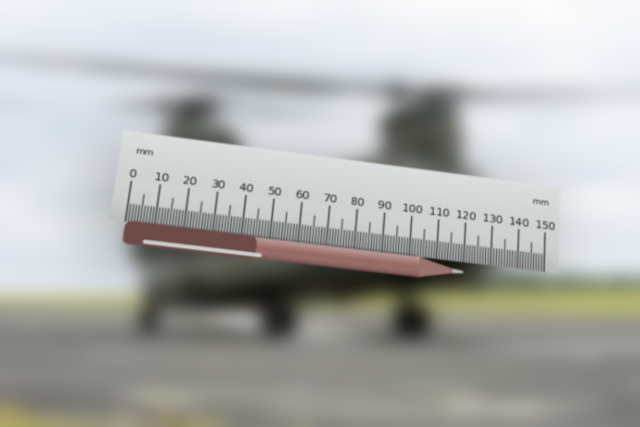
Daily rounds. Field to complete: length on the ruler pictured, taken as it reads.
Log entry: 120 mm
